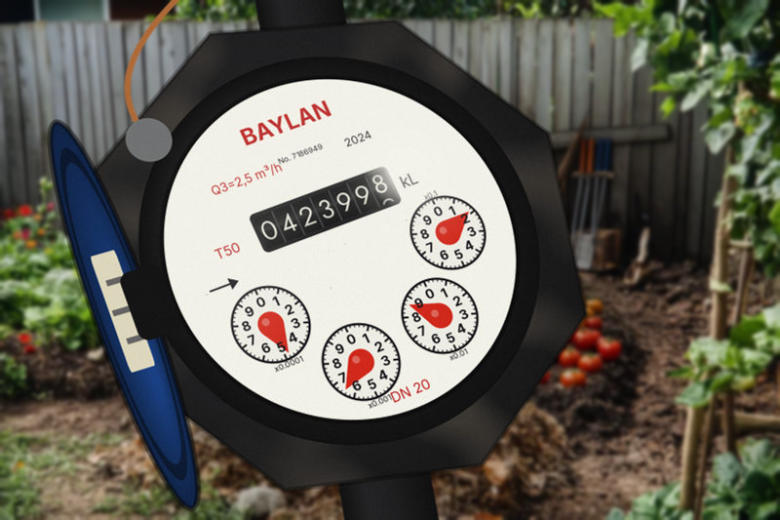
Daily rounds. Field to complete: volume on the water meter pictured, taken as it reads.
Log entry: 423998.1864 kL
